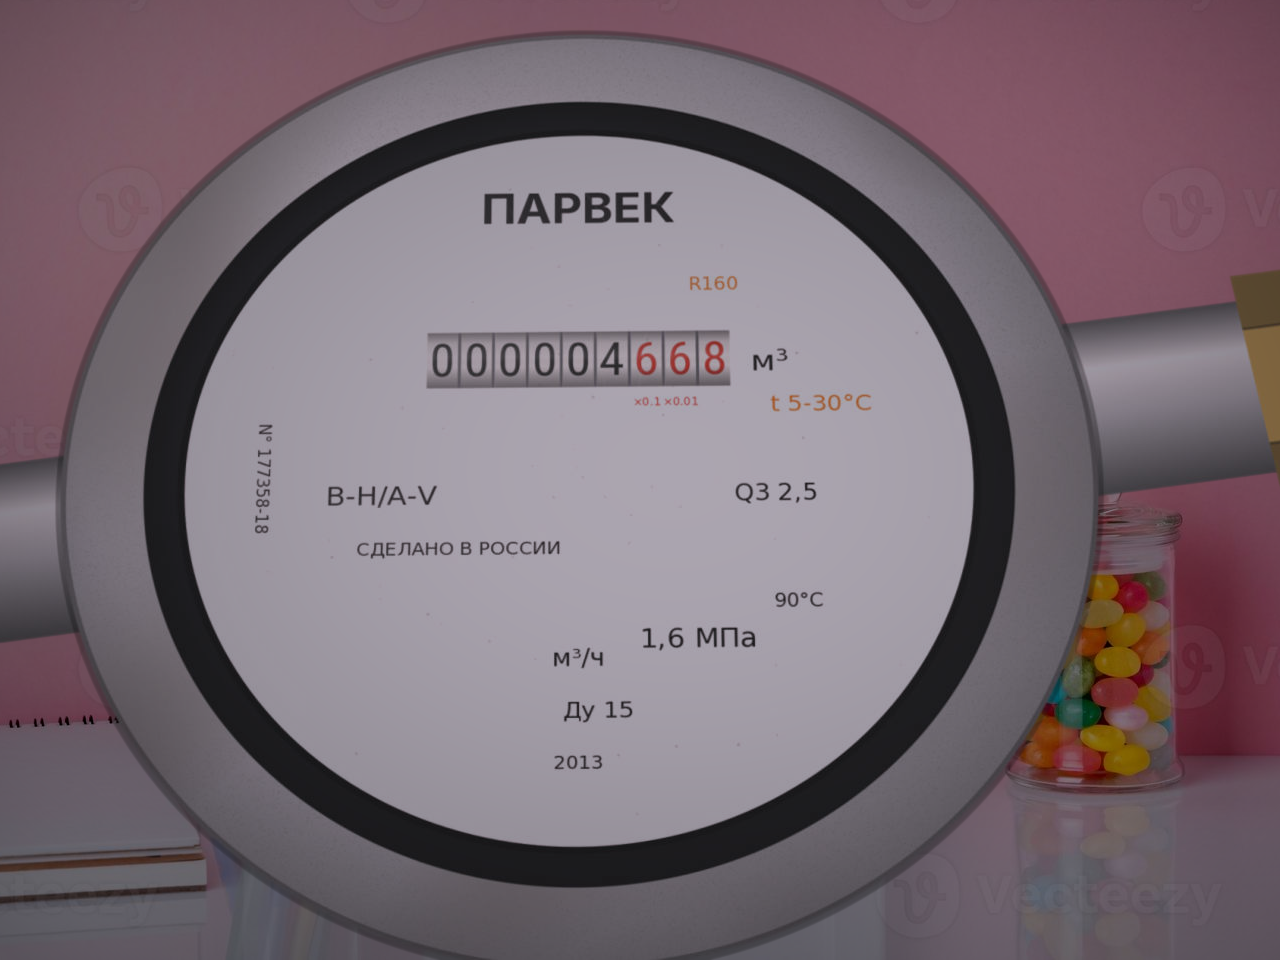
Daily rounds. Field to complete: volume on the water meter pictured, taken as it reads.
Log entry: 4.668 m³
